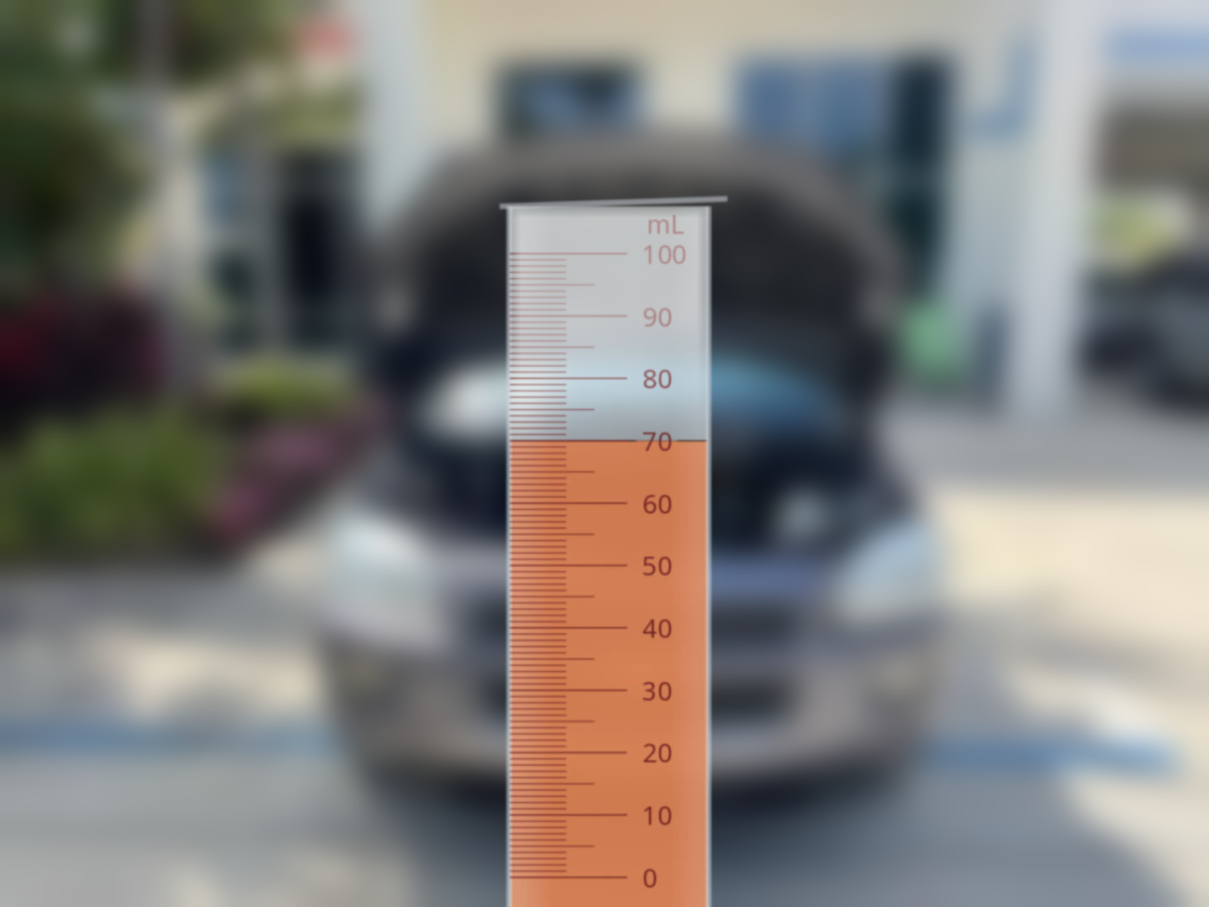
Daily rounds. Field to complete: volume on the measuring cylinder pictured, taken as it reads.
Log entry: 70 mL
